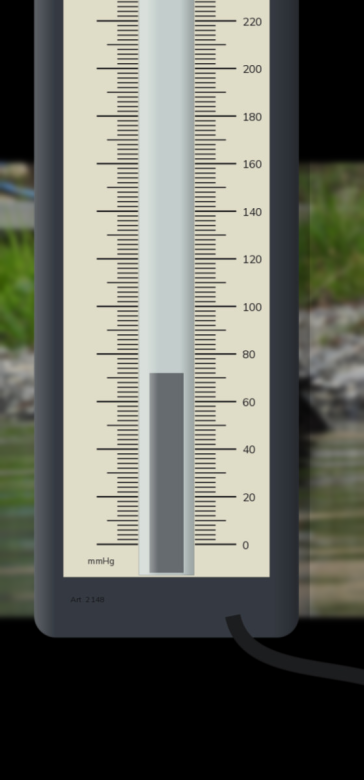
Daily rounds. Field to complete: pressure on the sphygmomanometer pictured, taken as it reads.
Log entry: 72 mmHg
